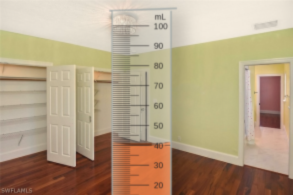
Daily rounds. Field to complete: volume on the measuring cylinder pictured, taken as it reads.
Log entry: 40 mL
